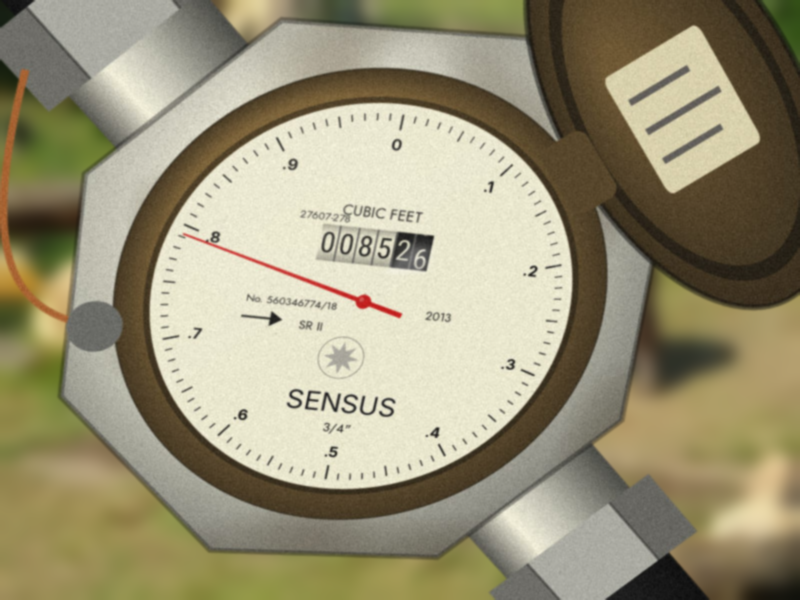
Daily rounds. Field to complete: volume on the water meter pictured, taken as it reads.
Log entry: 8525.79 ft³
